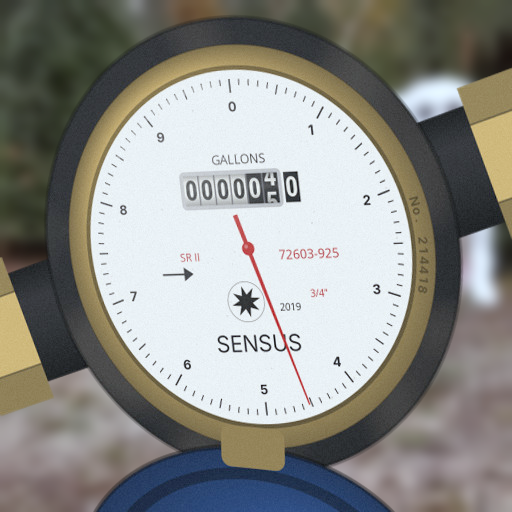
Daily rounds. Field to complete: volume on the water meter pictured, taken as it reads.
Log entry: 44.5 gal
